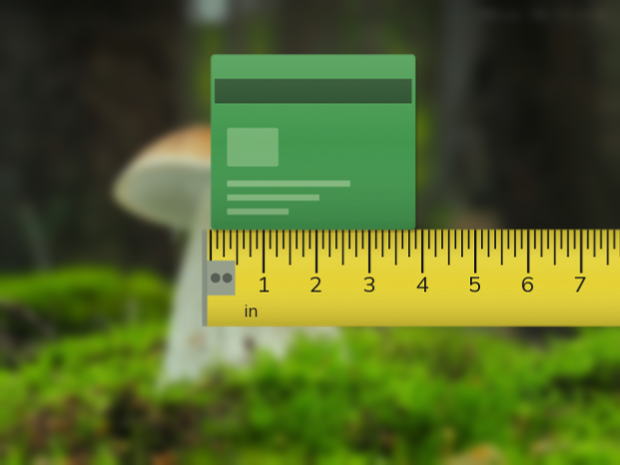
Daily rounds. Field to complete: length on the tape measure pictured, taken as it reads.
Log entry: 3.875 in
